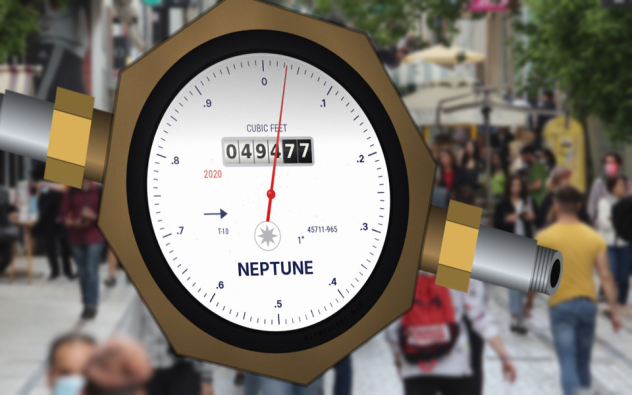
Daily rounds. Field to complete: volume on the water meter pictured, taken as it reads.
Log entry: 49477.03 ft³
